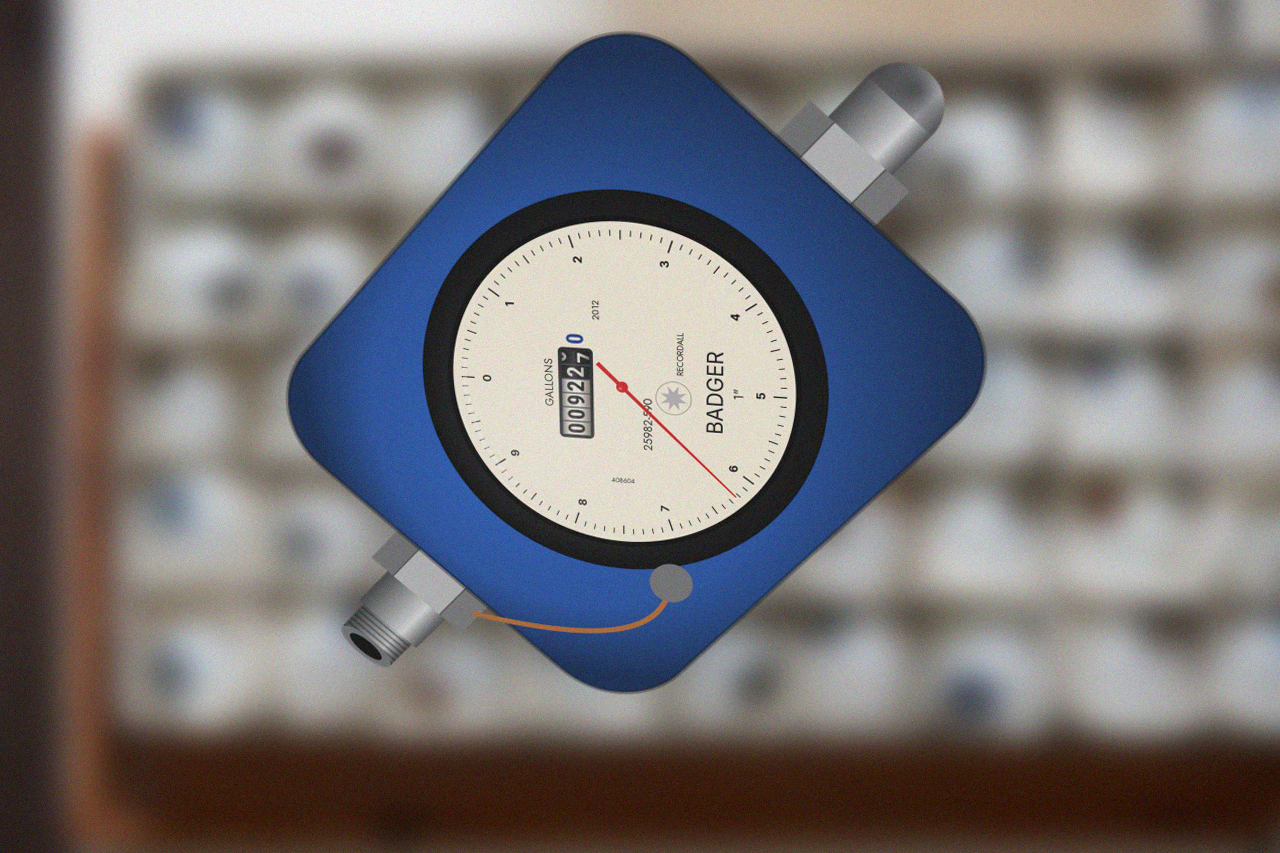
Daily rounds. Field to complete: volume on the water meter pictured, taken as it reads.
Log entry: 92266.2 gal
